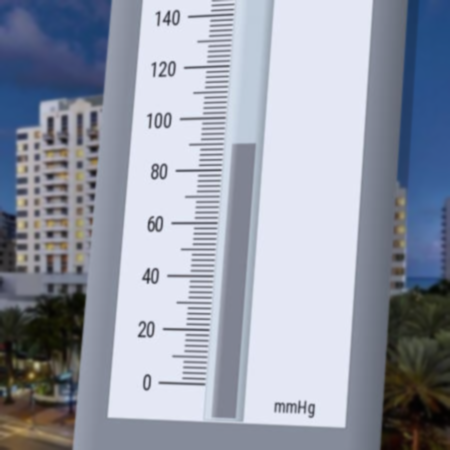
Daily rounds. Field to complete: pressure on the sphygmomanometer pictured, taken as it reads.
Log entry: 90 mmHg
